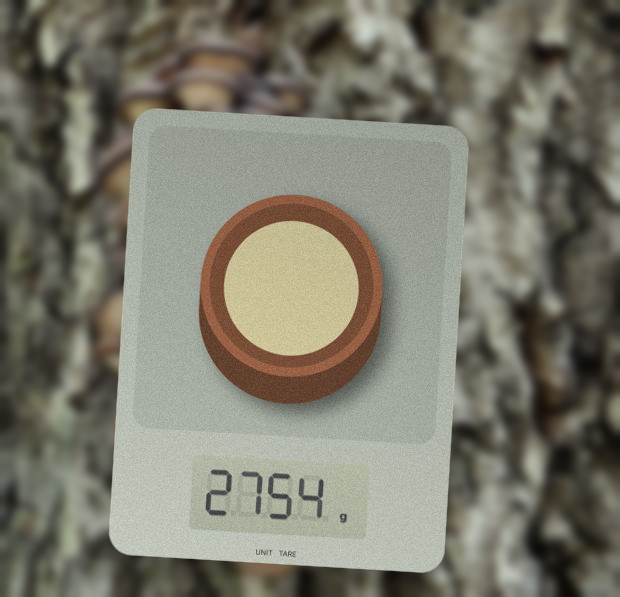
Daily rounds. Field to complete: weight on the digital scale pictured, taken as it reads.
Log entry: 2754 g
